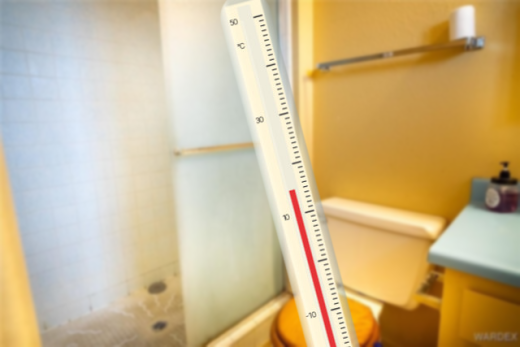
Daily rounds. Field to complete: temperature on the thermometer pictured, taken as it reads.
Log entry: 15 °C
